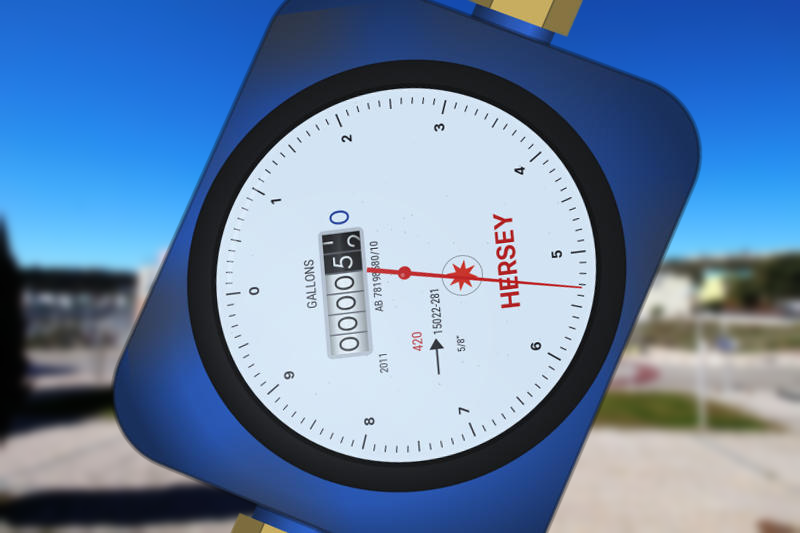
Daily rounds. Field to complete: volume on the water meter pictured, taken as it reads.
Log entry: 515.3 gal
